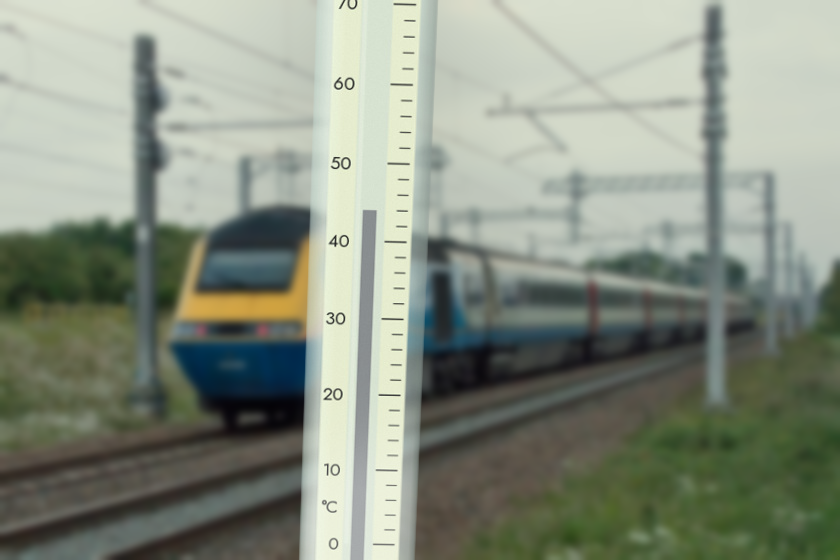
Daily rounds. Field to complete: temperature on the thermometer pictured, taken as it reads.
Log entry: 44 °C
